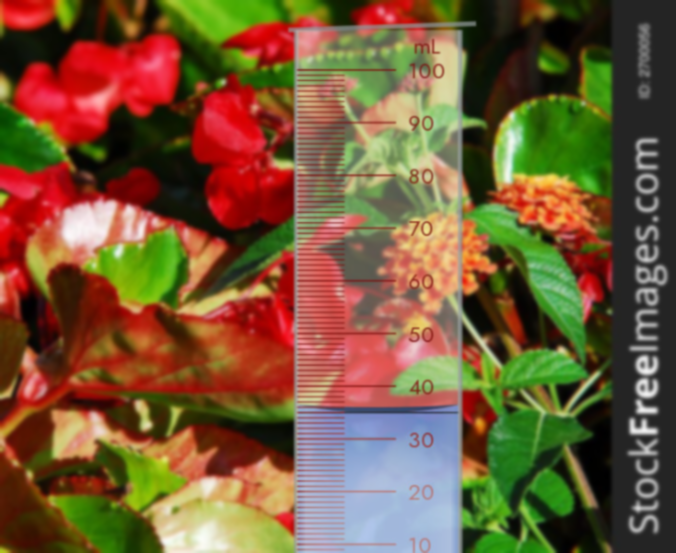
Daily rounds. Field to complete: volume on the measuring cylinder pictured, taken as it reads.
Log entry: 35 mL
